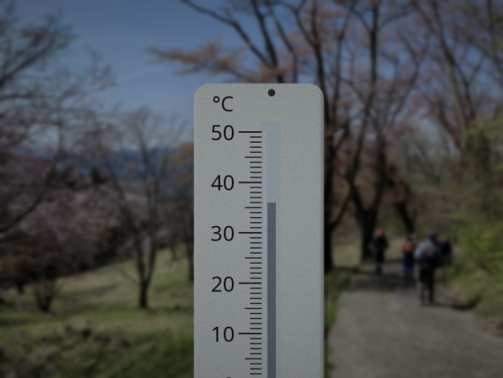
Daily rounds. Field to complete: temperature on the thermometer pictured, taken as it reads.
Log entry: 36 °C
